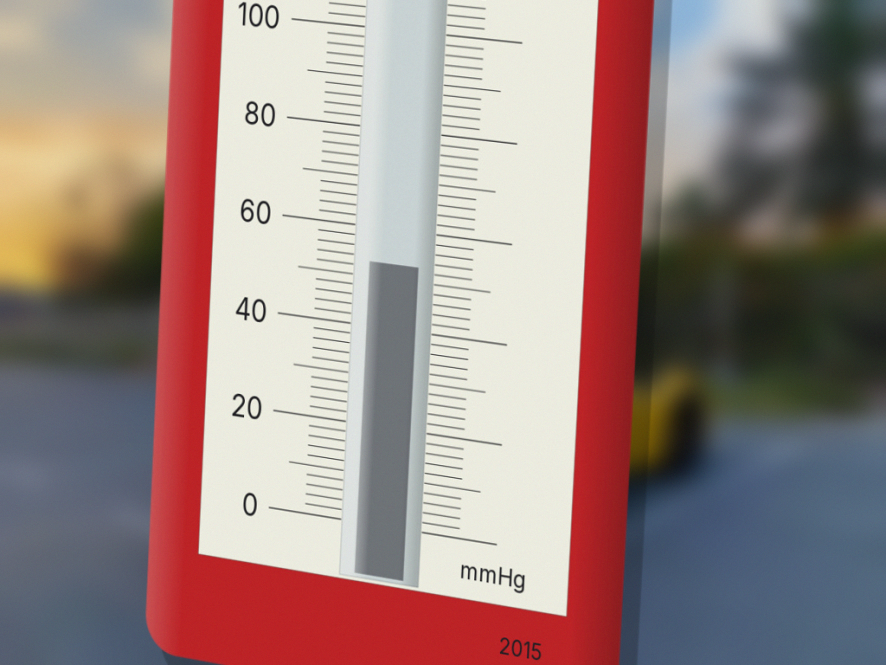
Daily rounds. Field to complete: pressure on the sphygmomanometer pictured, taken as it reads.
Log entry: 53 mmHg
